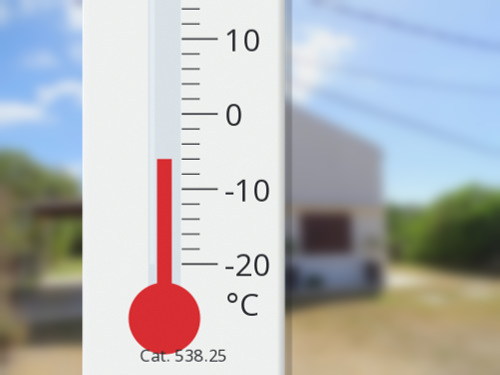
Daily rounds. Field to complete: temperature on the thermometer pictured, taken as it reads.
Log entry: -6 °C
